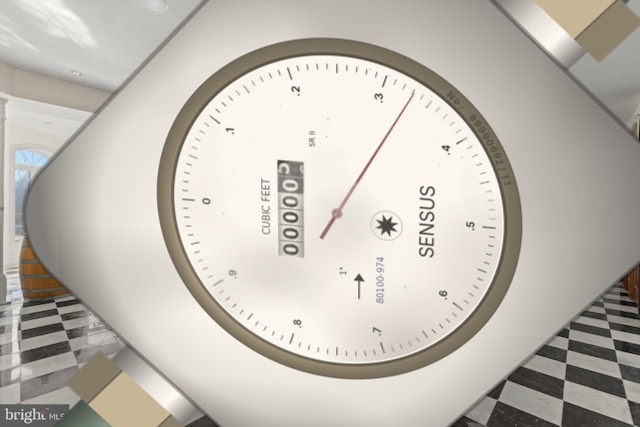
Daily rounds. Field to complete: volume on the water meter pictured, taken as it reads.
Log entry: 5.33 ft³
